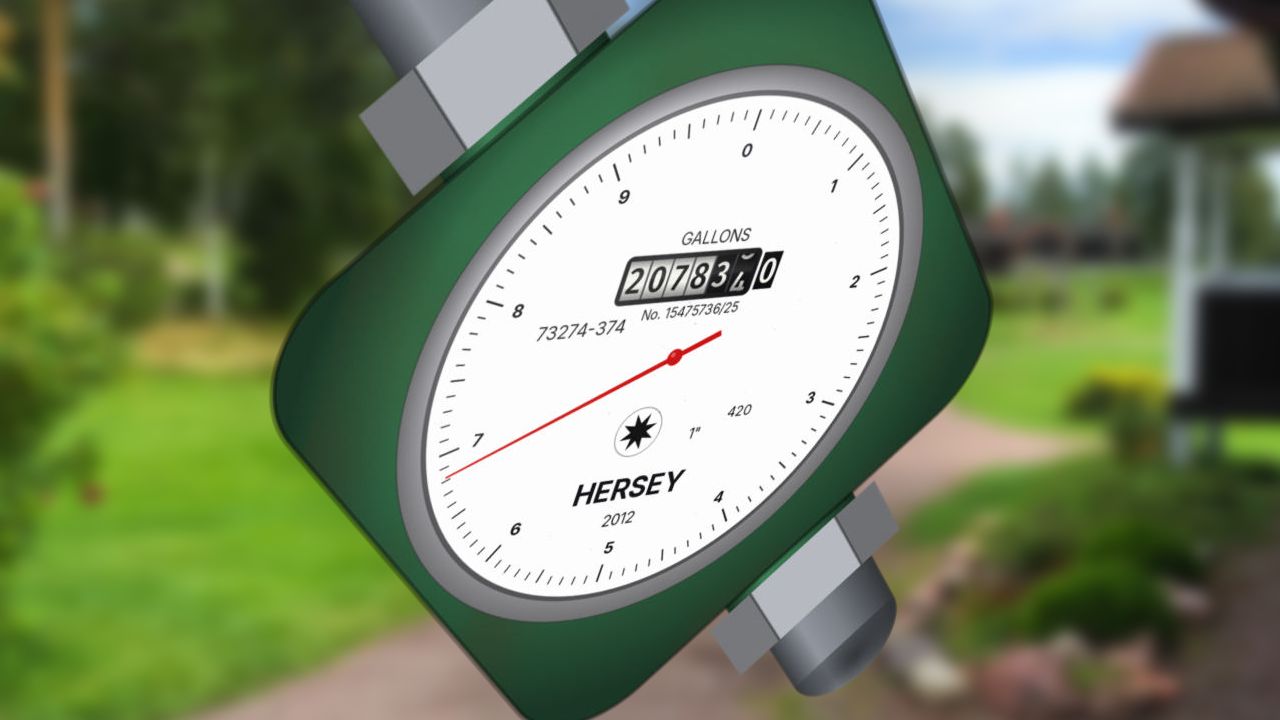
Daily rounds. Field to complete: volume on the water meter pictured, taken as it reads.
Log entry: 2078336.8 gal
